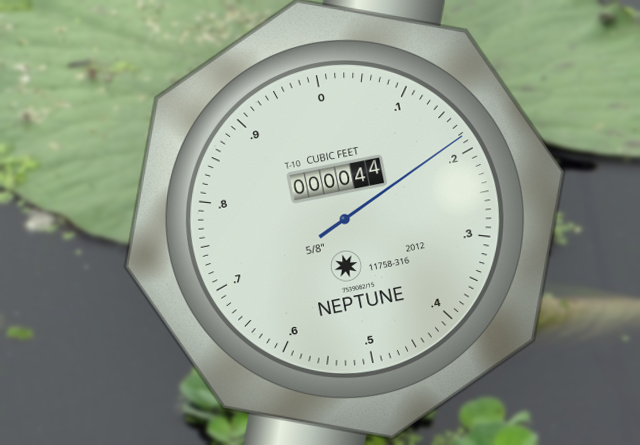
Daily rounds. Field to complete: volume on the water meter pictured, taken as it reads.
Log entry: 44.18 ft³
